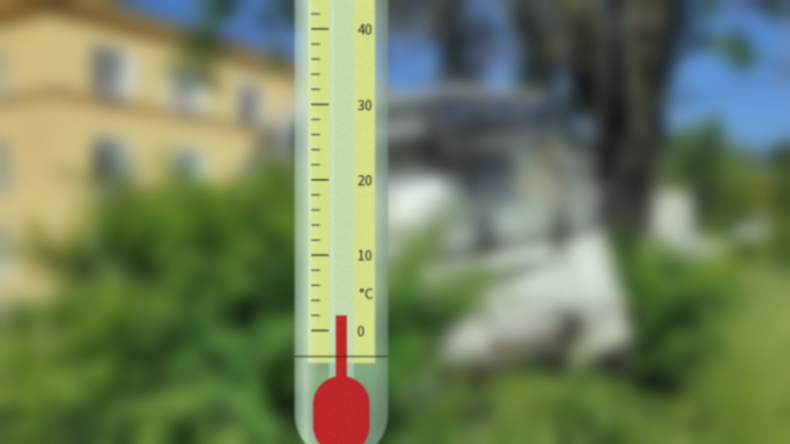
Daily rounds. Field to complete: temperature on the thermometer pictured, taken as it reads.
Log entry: 2 °C
